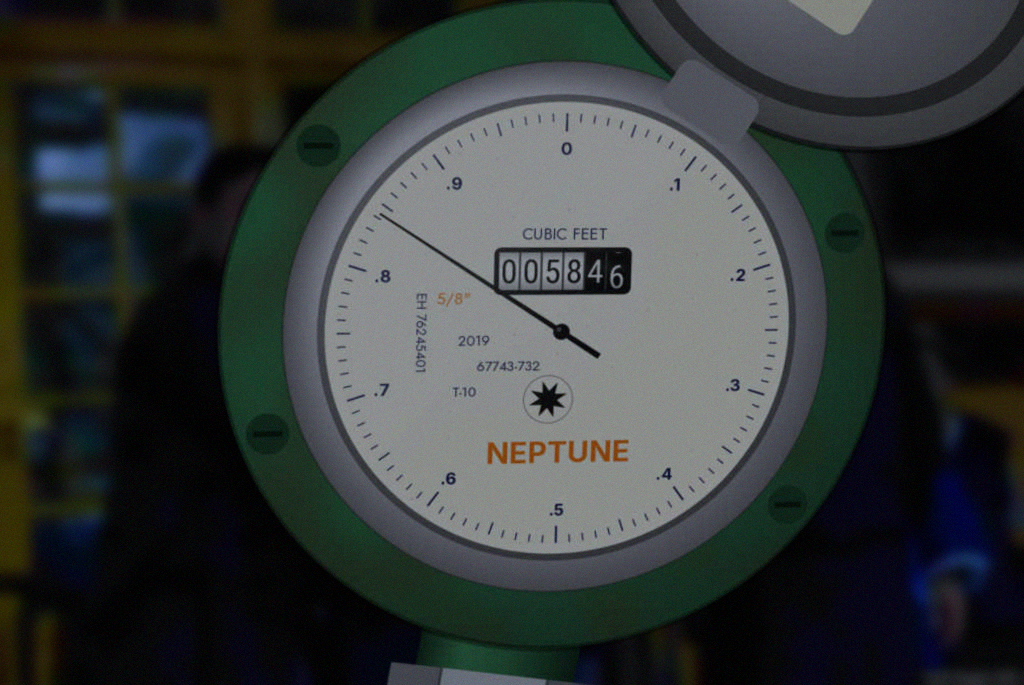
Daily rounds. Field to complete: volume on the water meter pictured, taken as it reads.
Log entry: 5845.84 ft³
